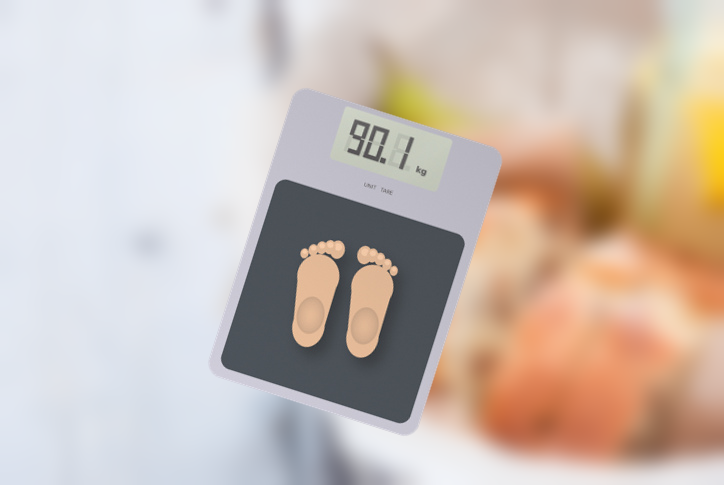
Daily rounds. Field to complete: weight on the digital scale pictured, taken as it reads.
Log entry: 90.1 kg
